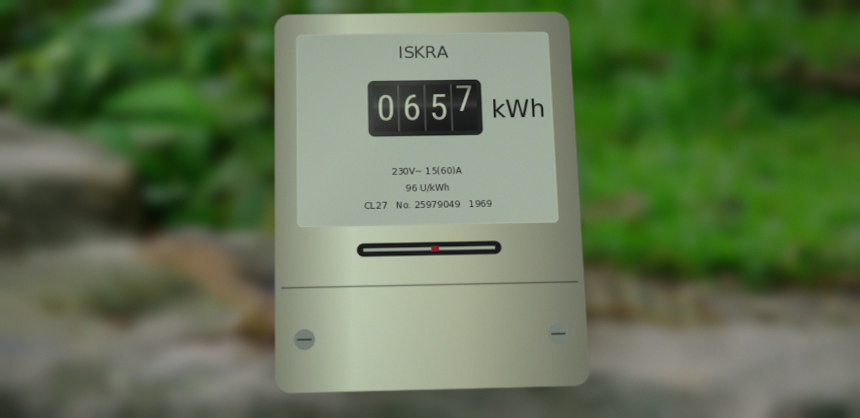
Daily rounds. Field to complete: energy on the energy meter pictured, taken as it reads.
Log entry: 657 kWh
